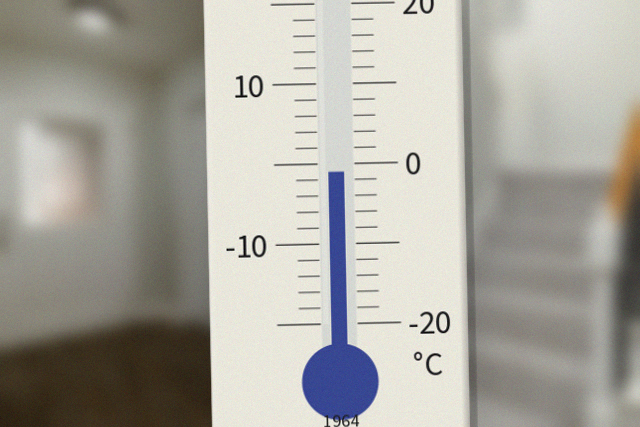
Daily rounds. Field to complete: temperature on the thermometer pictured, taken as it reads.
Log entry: -1 °C
